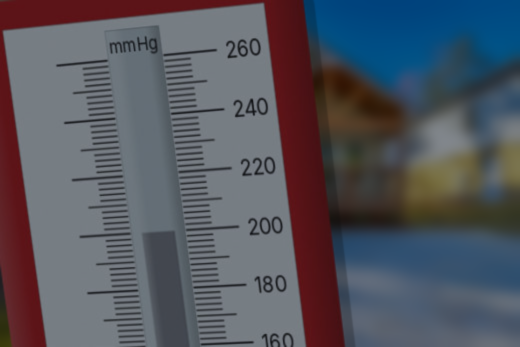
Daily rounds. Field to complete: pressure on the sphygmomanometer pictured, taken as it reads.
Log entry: 200 mmHg
